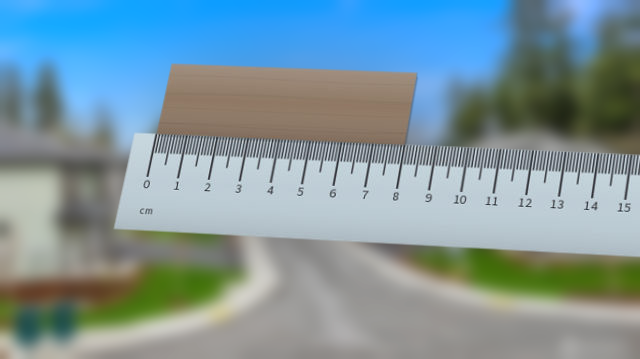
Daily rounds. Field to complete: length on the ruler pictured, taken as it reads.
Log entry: 8 cm
